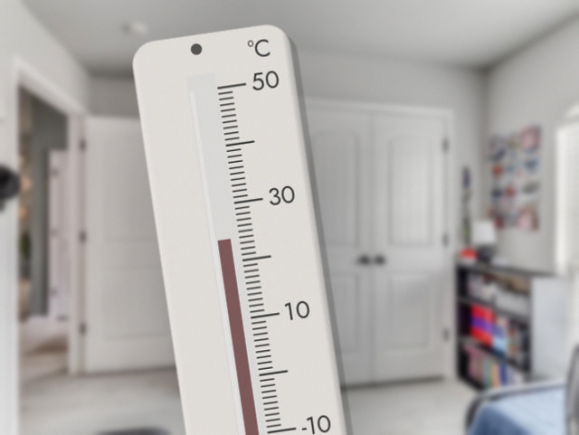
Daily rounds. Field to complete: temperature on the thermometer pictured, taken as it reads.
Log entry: 24 °C
